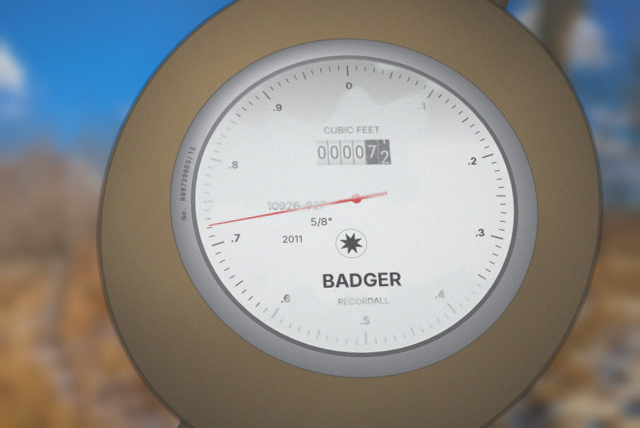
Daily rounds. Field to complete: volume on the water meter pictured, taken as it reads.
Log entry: 71.72 ft³
